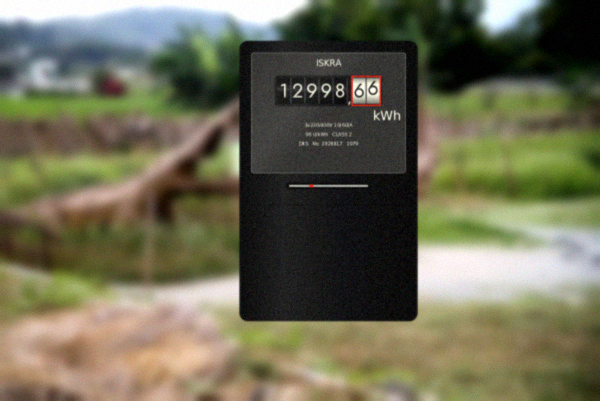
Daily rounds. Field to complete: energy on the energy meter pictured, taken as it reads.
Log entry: 12998.66 kWh
